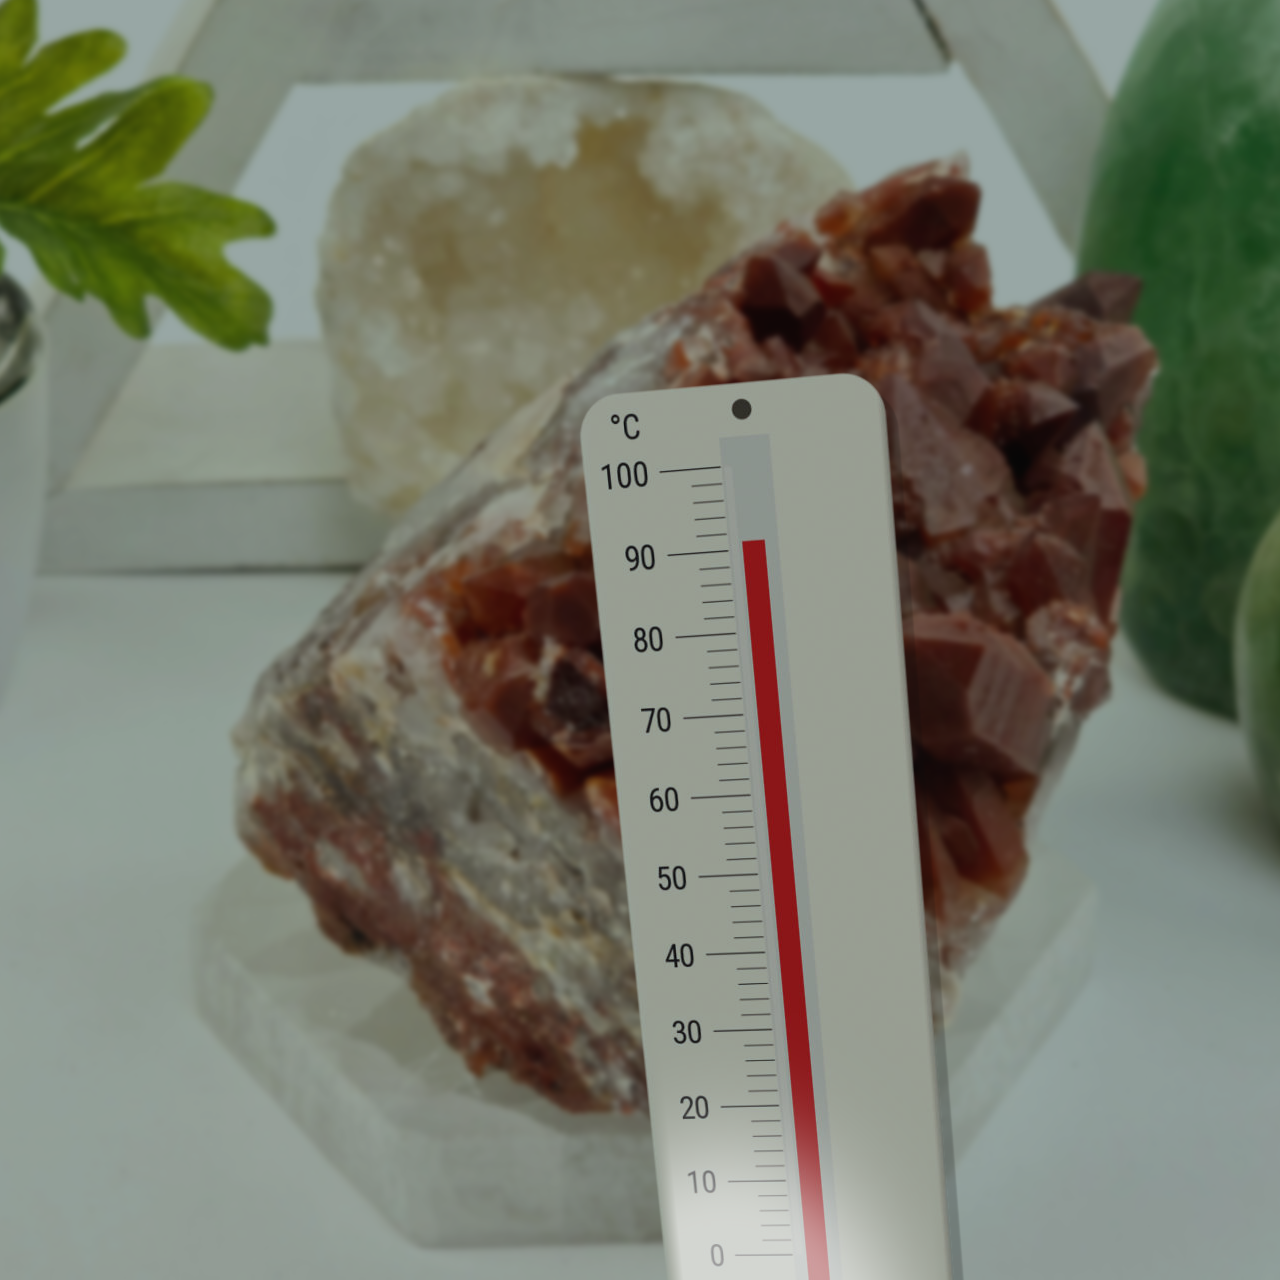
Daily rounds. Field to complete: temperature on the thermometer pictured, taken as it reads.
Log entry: 91 °C
